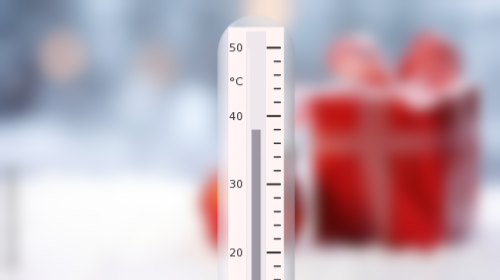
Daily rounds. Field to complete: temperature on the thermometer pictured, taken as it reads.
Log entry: 38 °C
